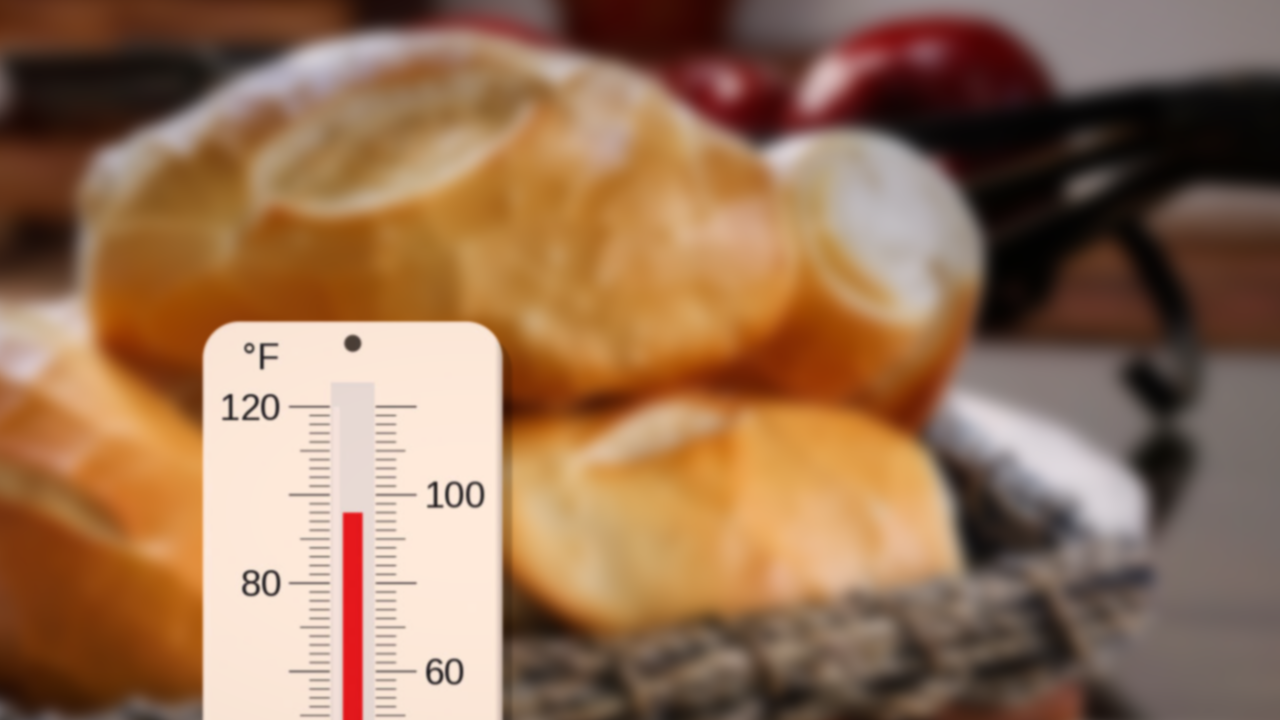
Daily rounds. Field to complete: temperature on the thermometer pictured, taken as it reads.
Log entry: 96 °F
